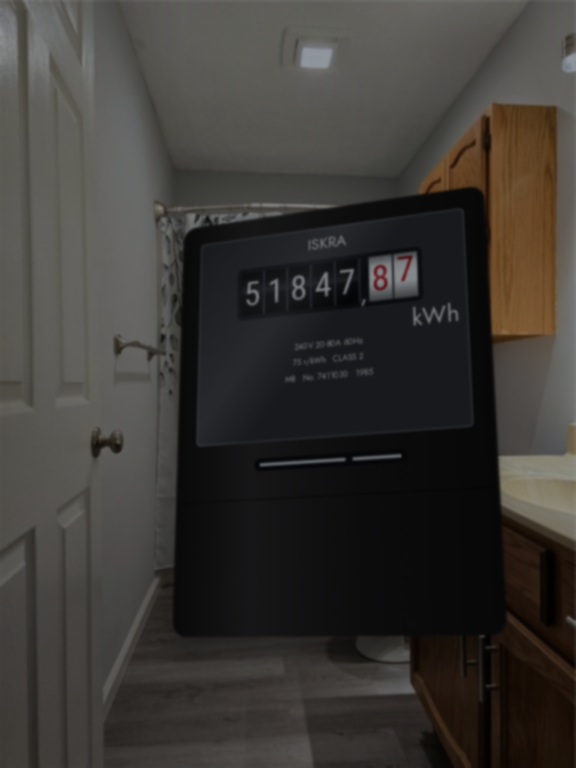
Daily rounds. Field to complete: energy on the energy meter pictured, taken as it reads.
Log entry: 51847.87 kWh
